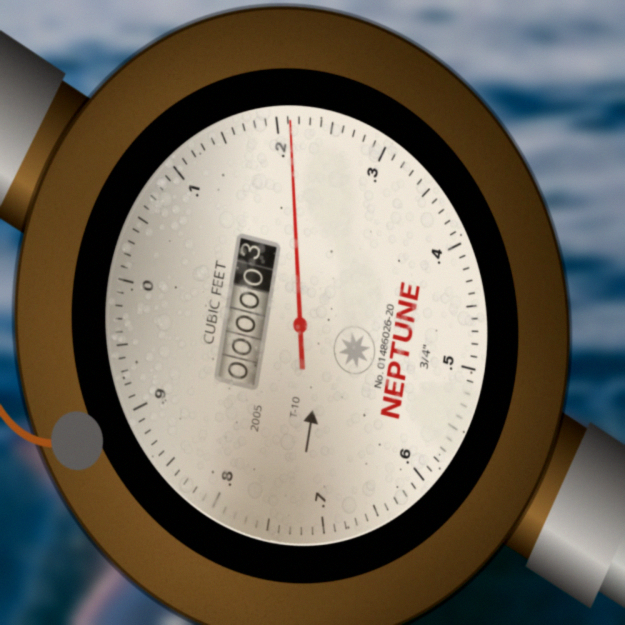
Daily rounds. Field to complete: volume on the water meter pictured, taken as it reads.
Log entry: 3.21 ft³
